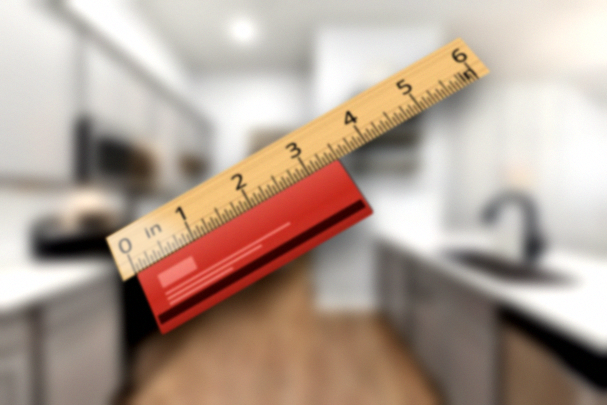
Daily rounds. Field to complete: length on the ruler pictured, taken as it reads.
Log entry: 3.5 in
